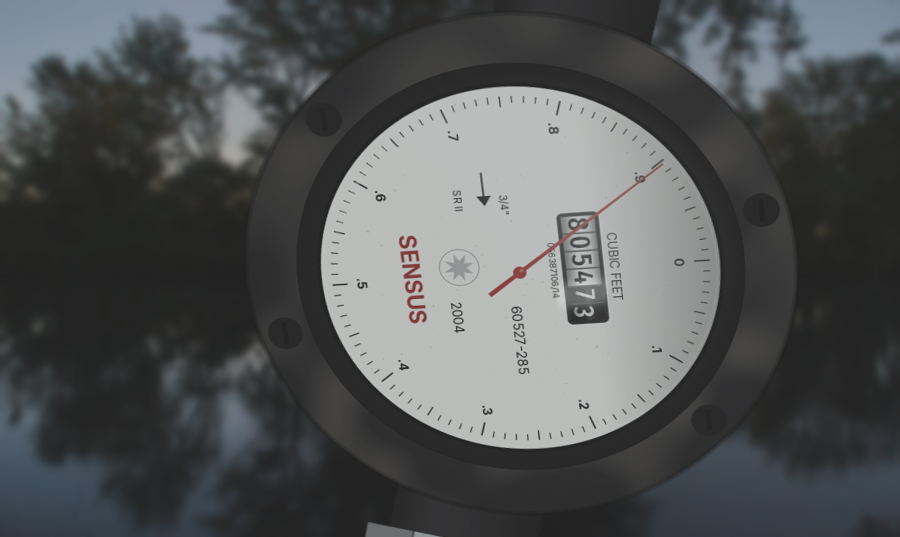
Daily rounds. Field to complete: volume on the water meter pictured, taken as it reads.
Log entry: 805472.90 ft³
